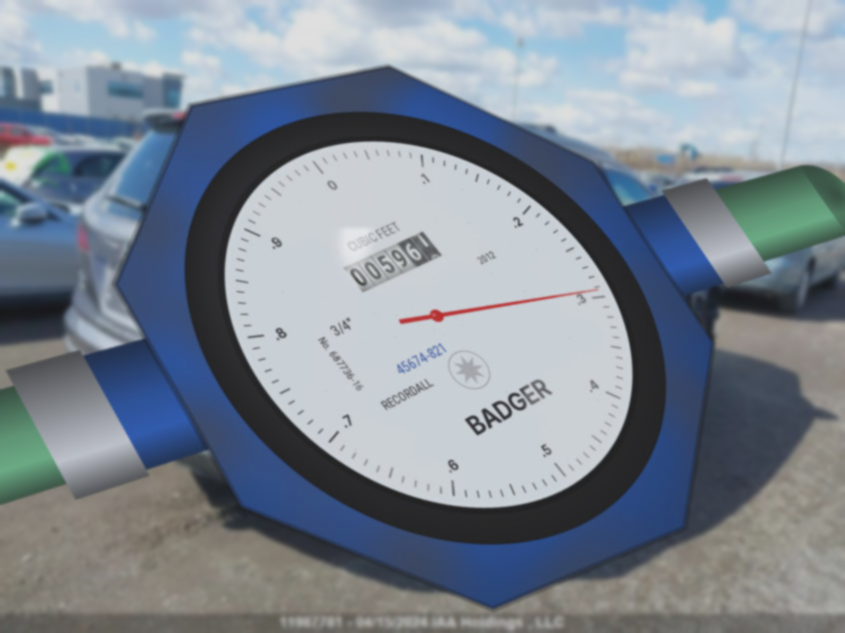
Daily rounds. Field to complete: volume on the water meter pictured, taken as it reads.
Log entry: 5961.29 ft³
